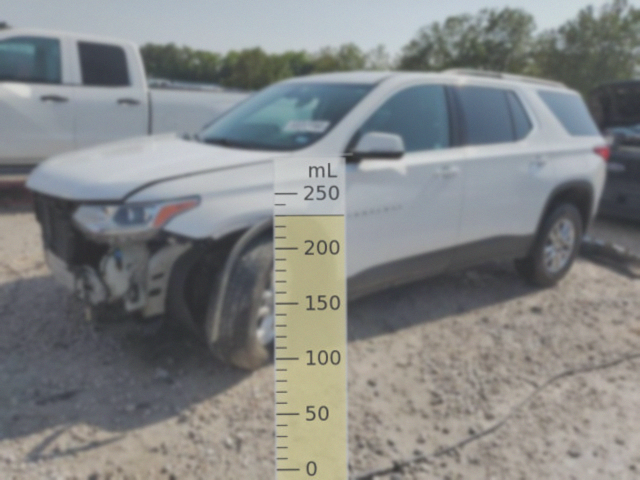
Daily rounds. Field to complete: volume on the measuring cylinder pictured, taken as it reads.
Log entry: 230 mL
